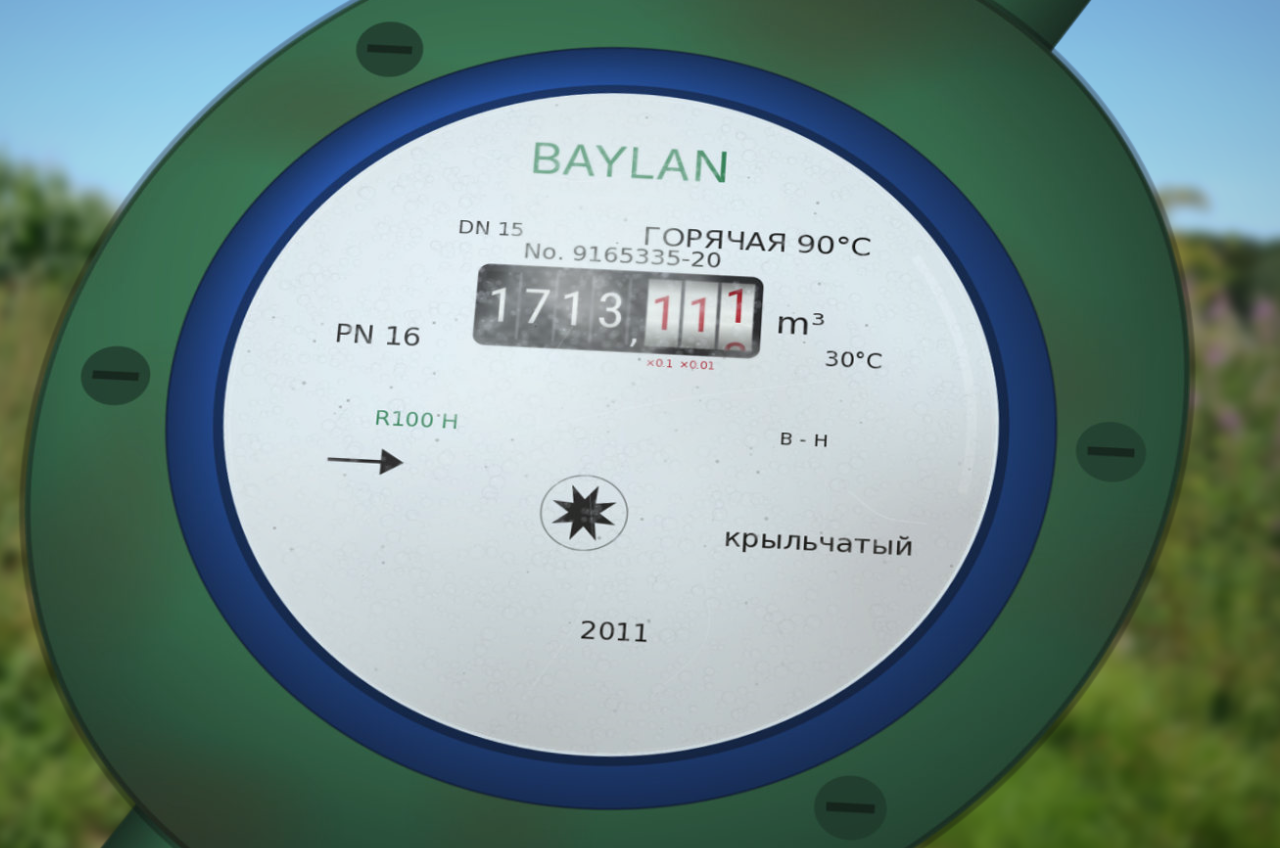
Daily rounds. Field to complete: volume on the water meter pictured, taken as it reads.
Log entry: 1713.111 m³
